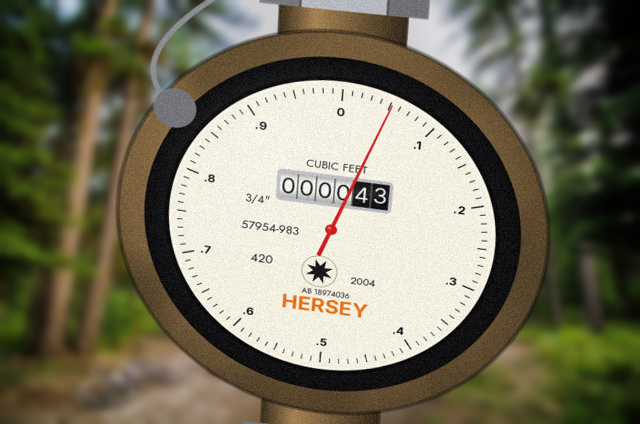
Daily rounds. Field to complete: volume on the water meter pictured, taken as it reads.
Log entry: 43.05 ft³
